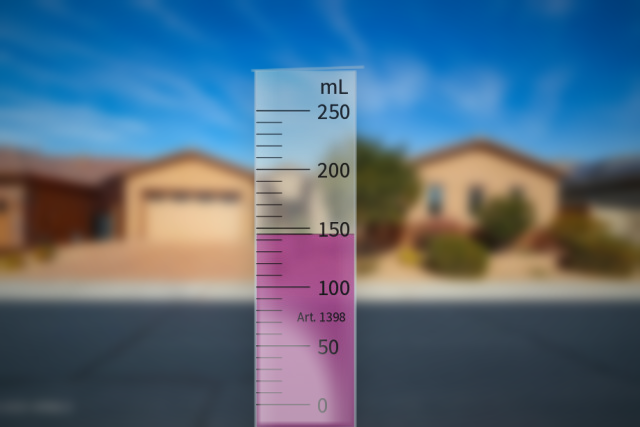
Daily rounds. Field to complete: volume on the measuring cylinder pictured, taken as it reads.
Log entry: 145 mL
